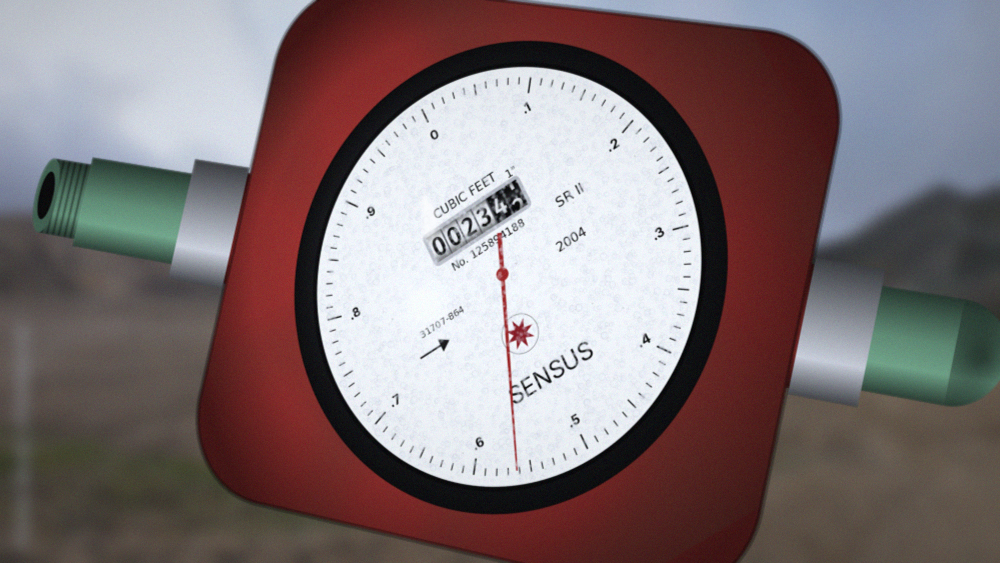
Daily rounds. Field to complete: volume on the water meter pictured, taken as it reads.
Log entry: 2341.56 ft³
